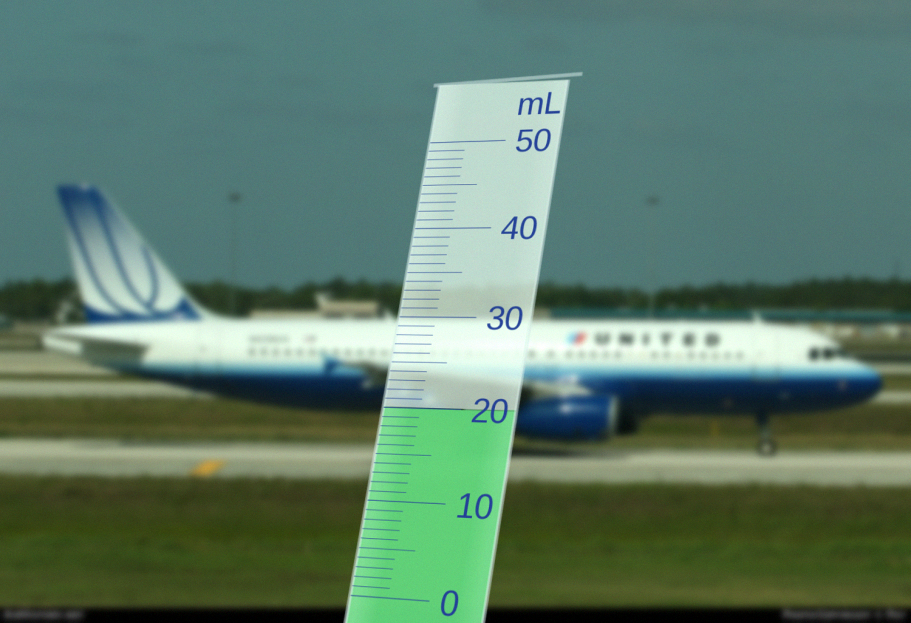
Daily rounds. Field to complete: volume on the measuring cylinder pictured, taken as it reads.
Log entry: 20 mL
